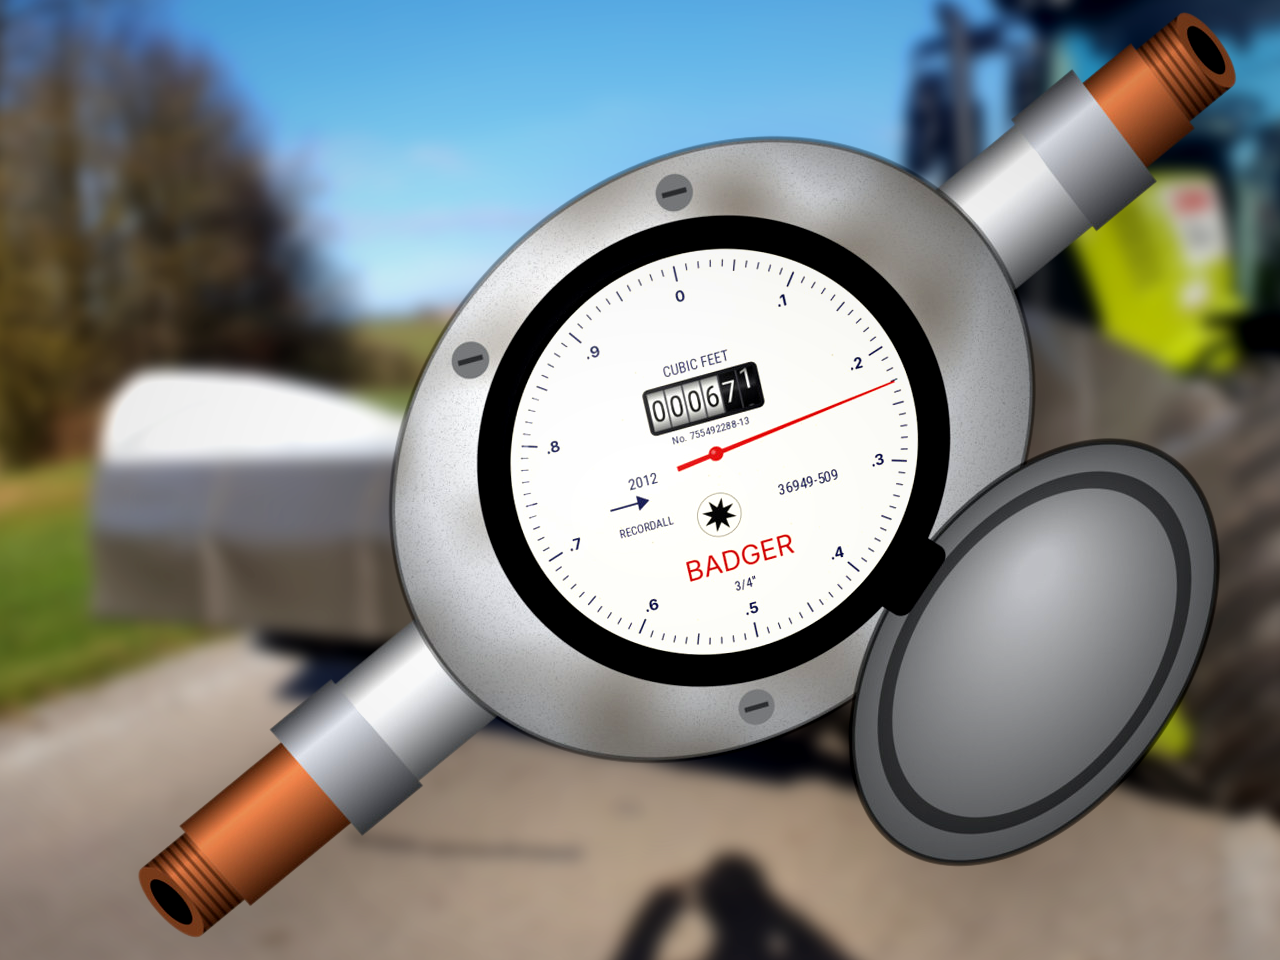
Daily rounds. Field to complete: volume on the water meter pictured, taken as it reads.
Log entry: 671.23 ft³
